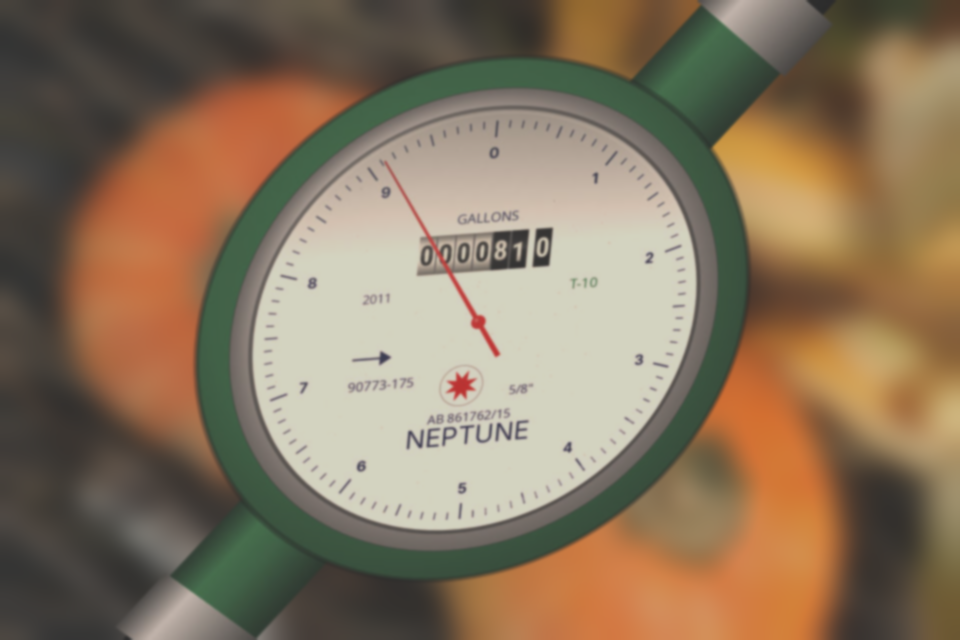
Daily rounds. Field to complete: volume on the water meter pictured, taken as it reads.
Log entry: 809.1 gal
